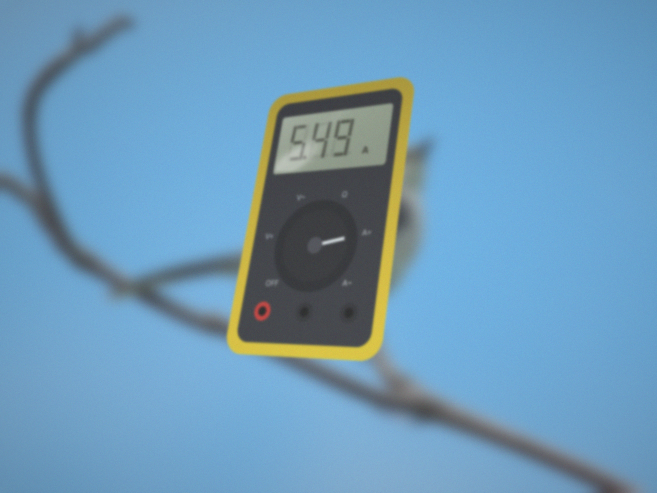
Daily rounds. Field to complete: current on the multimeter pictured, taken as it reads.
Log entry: 5.49 A
